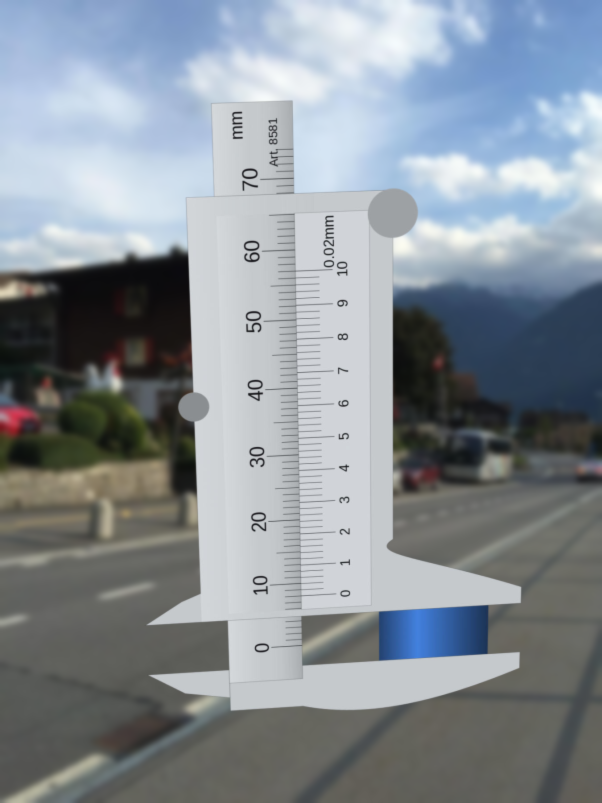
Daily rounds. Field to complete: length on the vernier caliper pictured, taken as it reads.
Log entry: 8.0 mm
